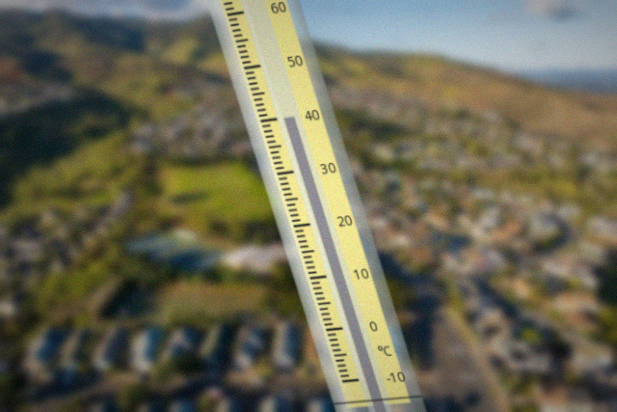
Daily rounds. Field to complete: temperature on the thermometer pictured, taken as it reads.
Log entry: 40 °C
